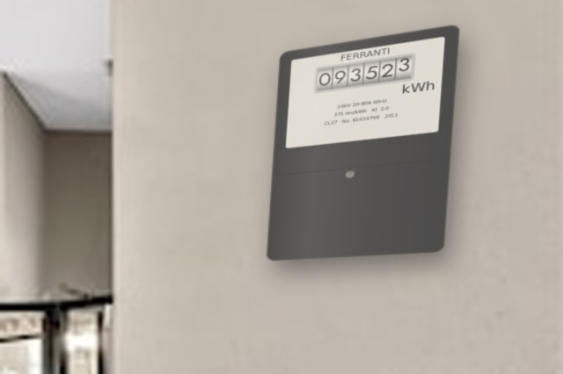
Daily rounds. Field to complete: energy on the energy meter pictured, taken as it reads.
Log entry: 93523 kWh
